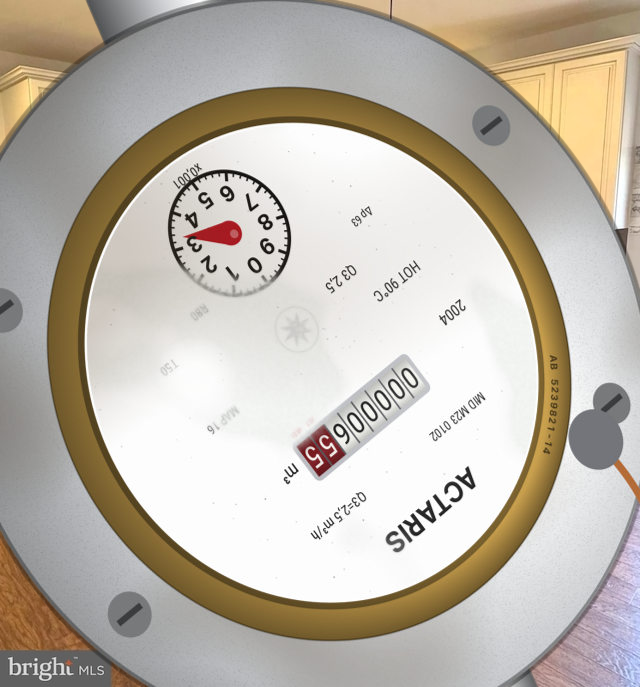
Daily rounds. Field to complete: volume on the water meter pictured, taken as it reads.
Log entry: 6.553 m³
